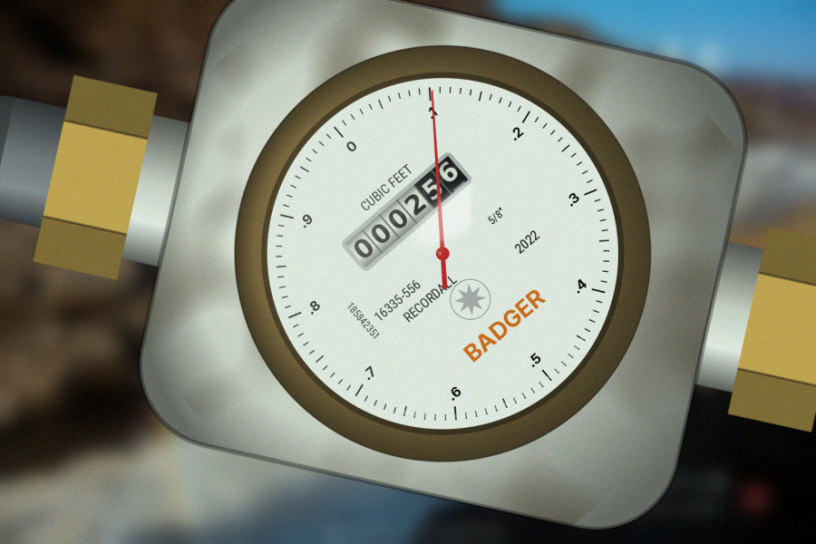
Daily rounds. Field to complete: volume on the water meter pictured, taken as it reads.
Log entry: 256.10 ft³
